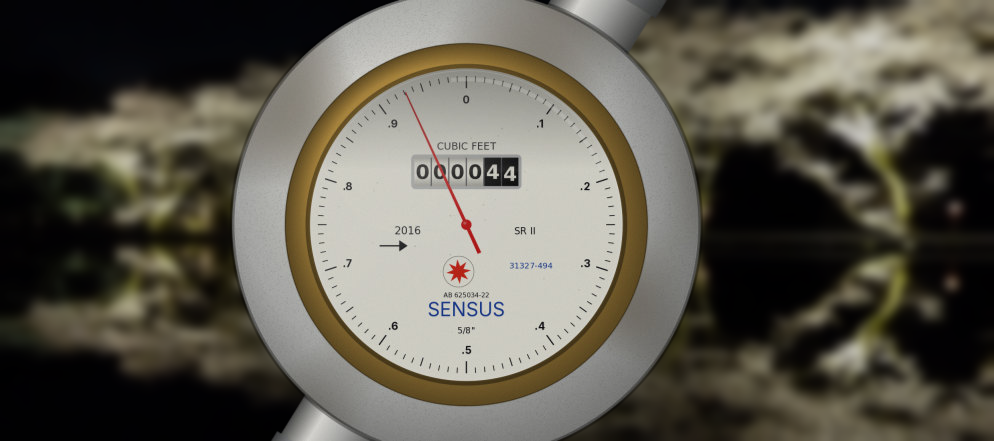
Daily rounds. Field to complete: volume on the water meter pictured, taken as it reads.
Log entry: 43.93 ft³
